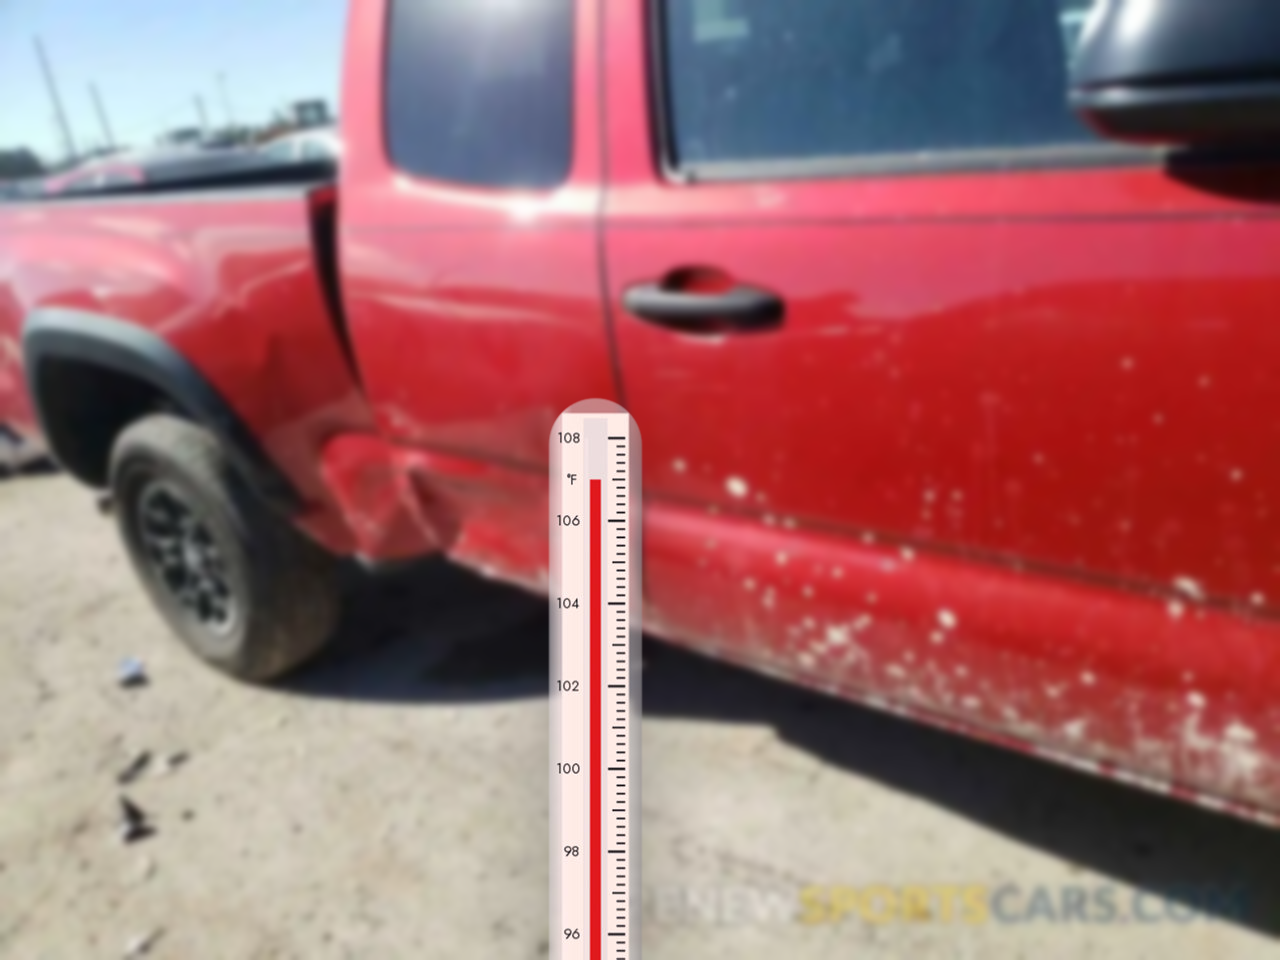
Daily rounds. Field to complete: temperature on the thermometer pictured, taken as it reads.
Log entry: 107 °F
